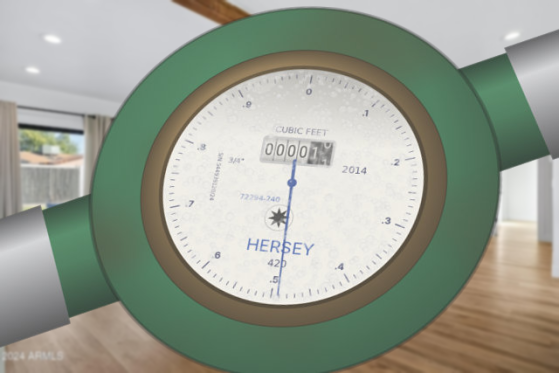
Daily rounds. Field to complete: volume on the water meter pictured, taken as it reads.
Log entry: 10.49 ft³
